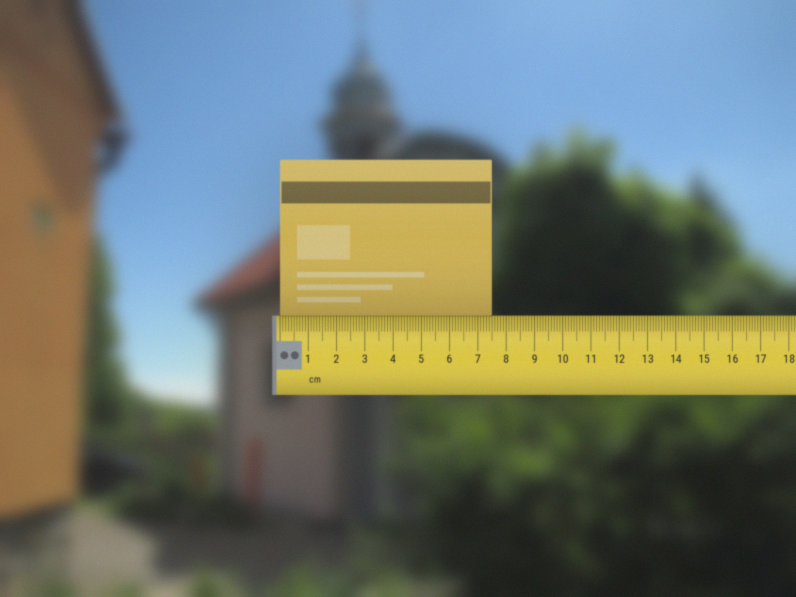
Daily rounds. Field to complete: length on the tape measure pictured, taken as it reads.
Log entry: 7.5 cm
